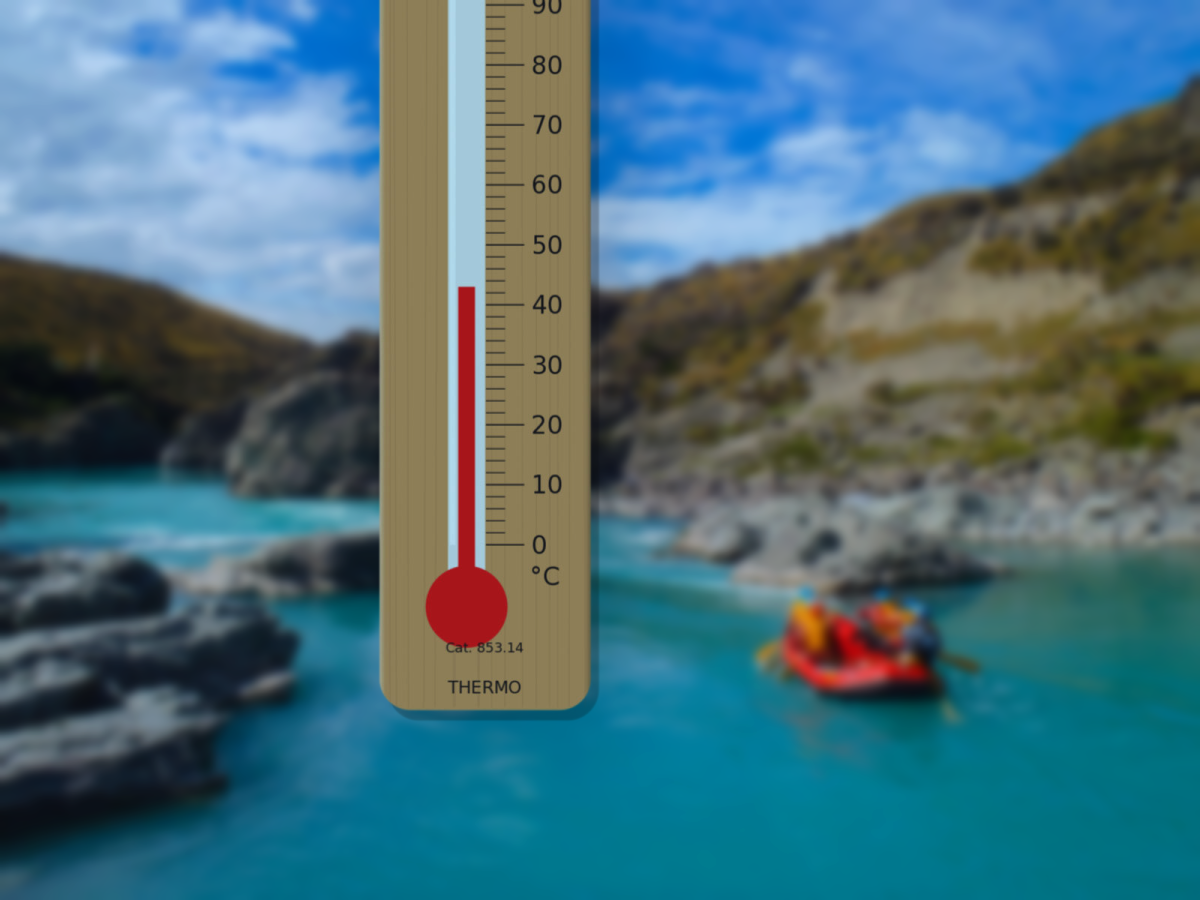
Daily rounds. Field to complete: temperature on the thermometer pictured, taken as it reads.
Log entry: 43 °C
